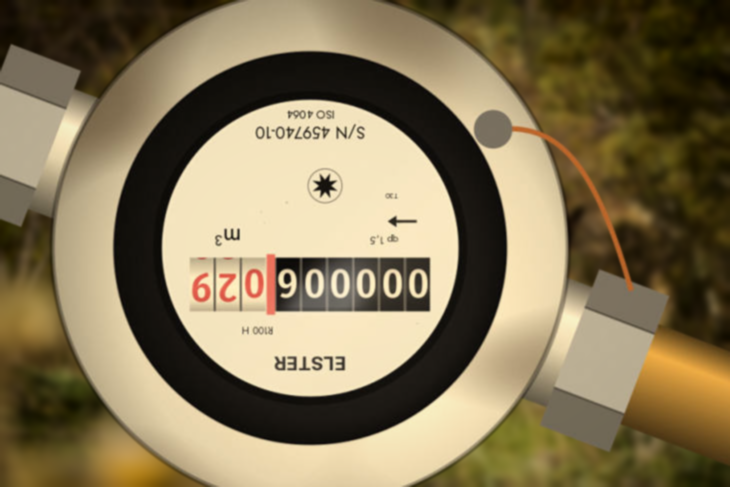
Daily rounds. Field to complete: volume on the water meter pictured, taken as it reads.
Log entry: 6.029 m³
